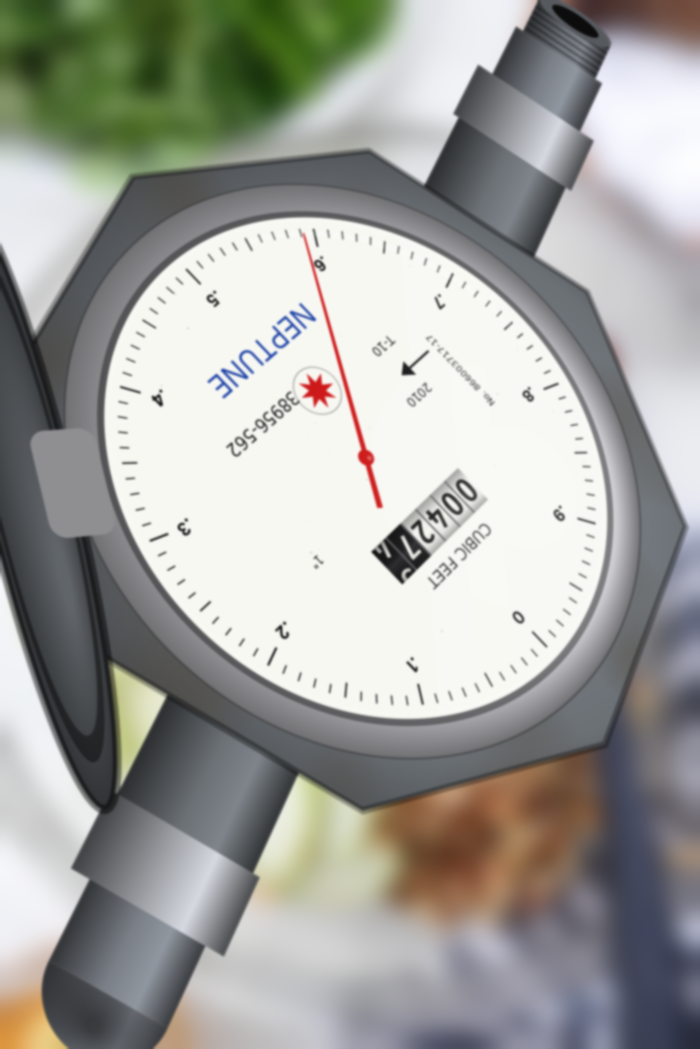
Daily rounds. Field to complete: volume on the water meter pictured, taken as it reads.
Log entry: 4273.59 ft³
